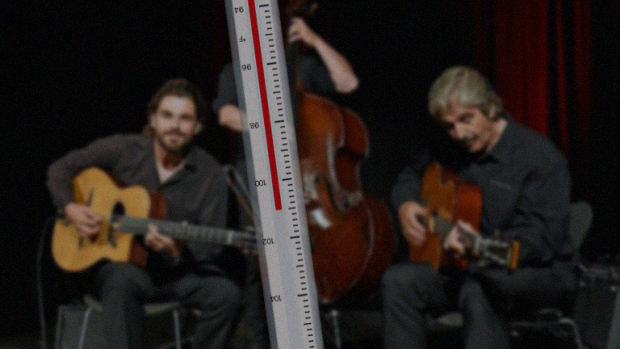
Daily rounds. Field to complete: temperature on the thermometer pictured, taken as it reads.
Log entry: 101 °F
